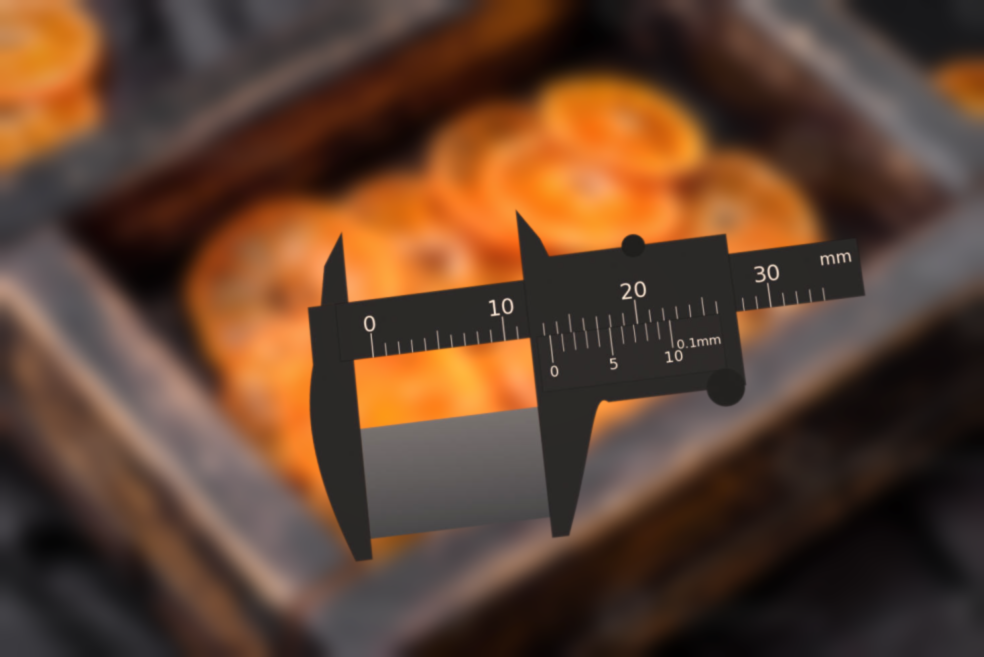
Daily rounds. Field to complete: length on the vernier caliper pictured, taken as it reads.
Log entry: 13.4 mm
